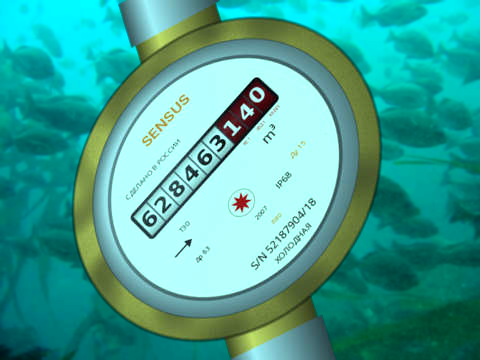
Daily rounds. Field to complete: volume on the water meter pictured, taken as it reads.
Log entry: 628463.140 m³
